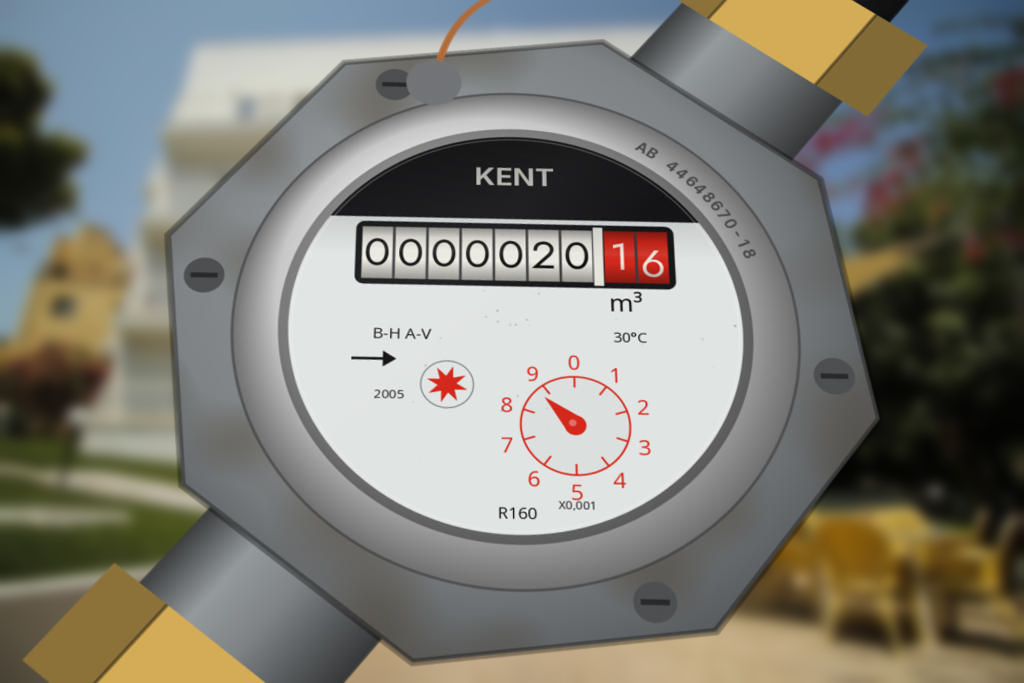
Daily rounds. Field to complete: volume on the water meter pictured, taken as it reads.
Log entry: 20.158 m³
